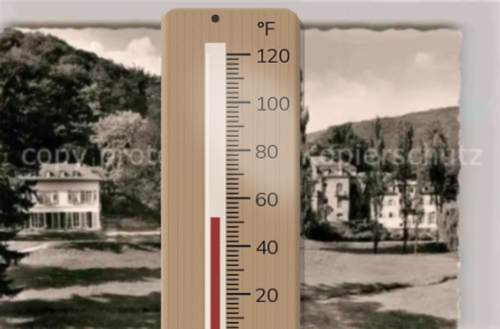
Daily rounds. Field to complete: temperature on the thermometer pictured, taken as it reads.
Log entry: 52 °F
